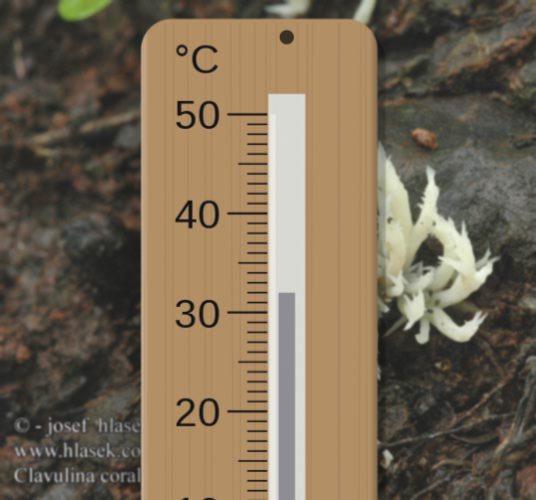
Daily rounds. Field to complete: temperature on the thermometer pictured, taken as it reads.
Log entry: 32 °C
